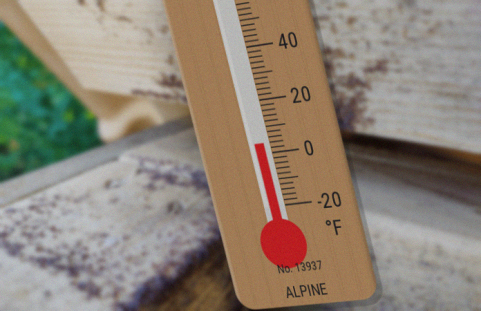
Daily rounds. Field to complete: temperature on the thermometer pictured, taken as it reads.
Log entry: 4 °F
